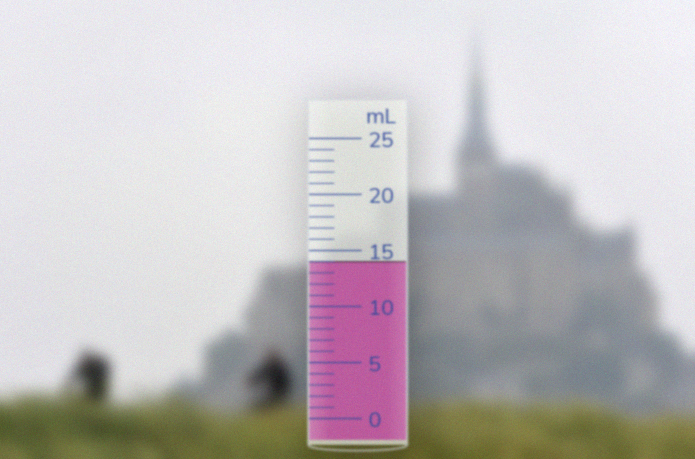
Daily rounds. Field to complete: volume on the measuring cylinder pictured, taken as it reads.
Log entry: 14 mL
